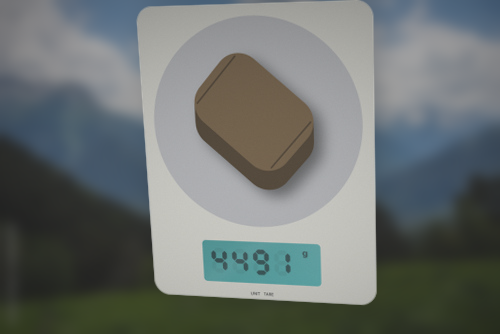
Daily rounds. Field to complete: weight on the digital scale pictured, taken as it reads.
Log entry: 4491 g
